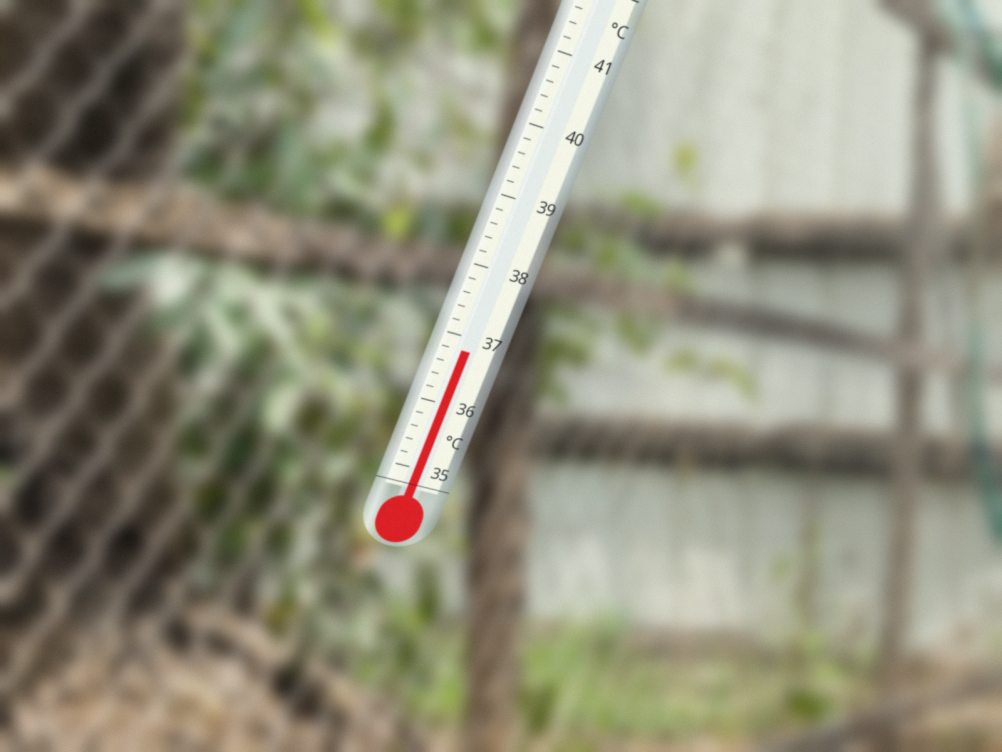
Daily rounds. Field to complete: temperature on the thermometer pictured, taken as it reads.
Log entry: 36.8 °C
